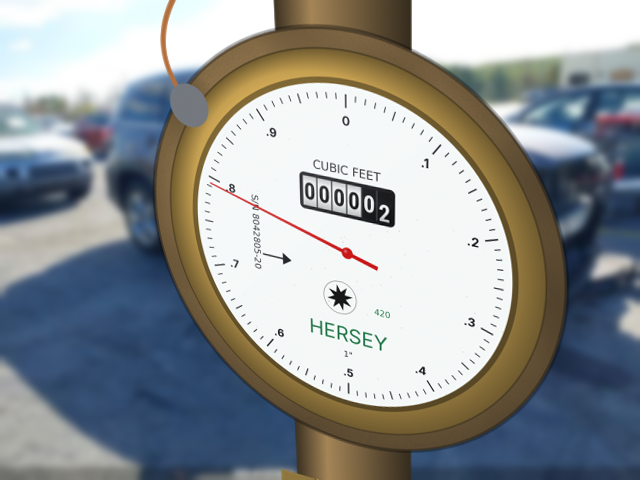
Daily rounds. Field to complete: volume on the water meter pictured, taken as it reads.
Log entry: 1.79 ft³
